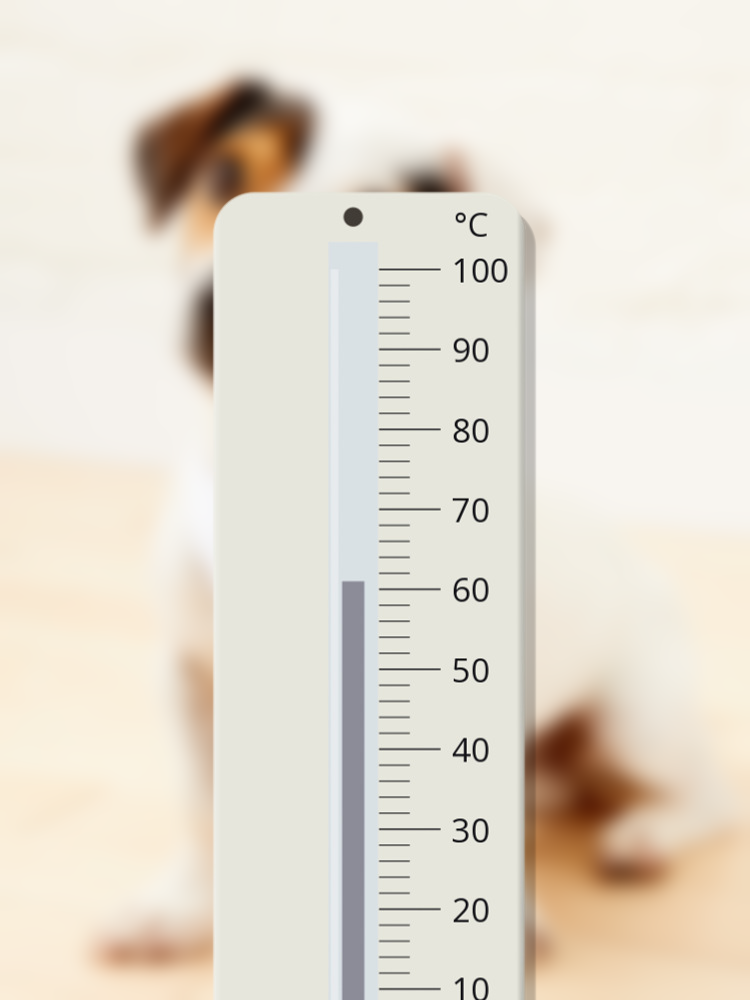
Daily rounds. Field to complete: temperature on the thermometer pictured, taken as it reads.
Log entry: 61 °C
